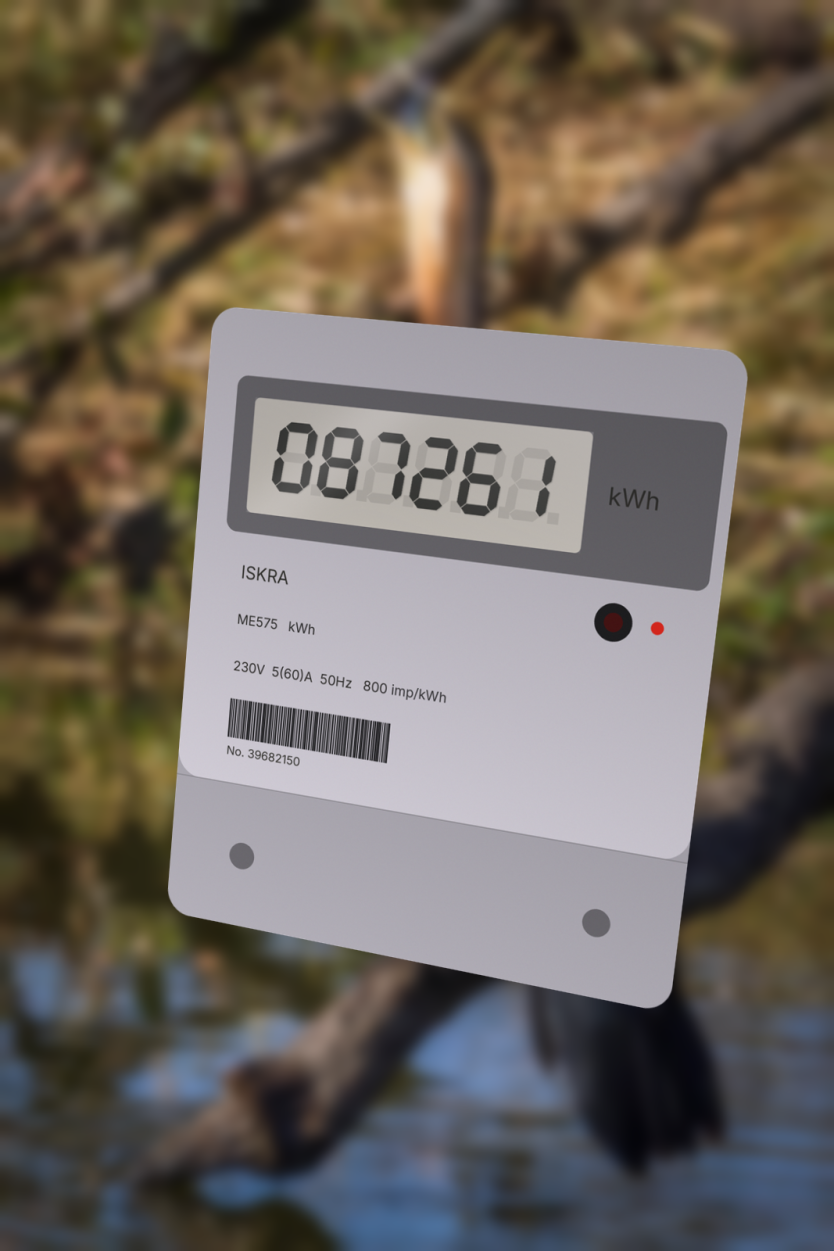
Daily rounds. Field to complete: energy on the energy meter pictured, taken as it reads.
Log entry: 87261 kWh
